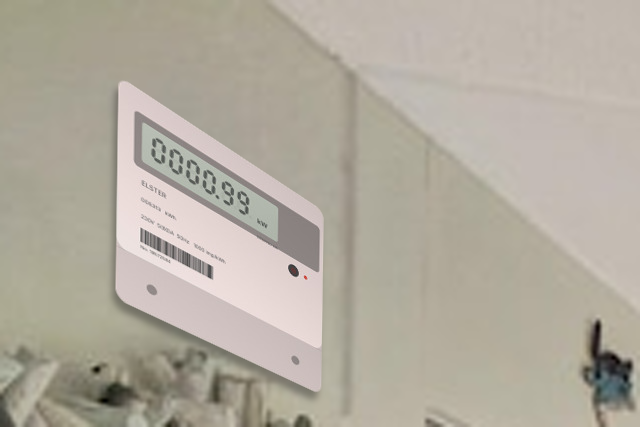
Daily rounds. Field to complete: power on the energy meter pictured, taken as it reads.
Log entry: 0.99 kW
